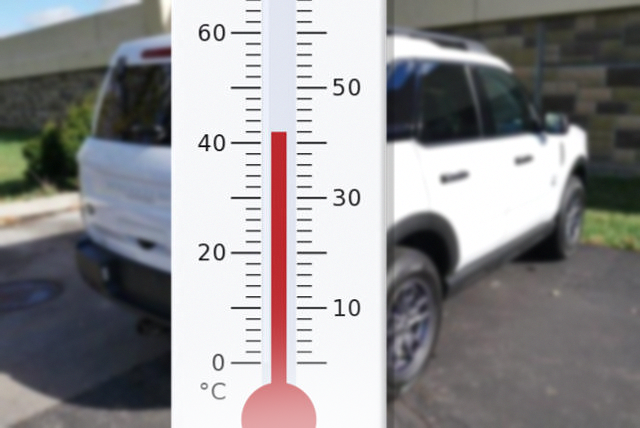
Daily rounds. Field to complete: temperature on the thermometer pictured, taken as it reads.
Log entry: 42 °C
